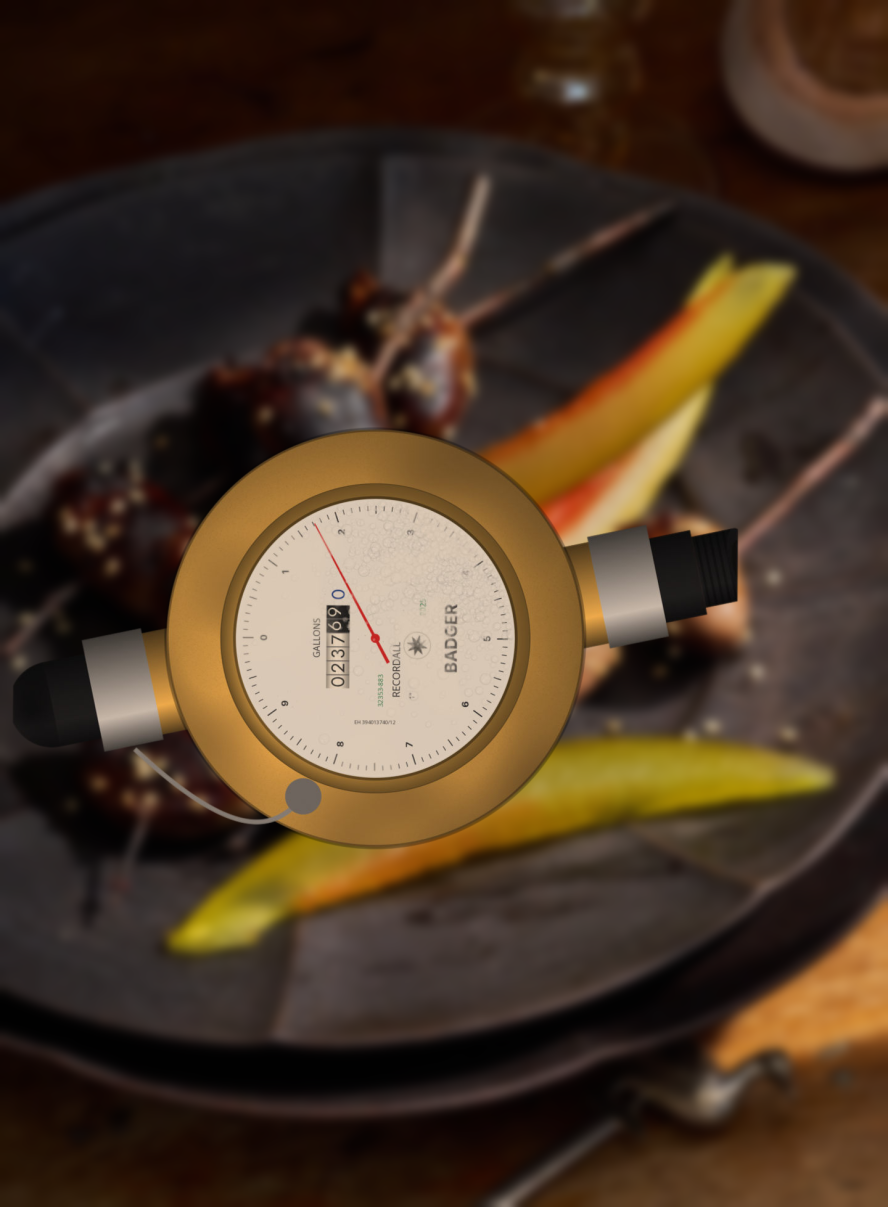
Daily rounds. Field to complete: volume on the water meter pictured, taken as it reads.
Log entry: 237691.7 gal
